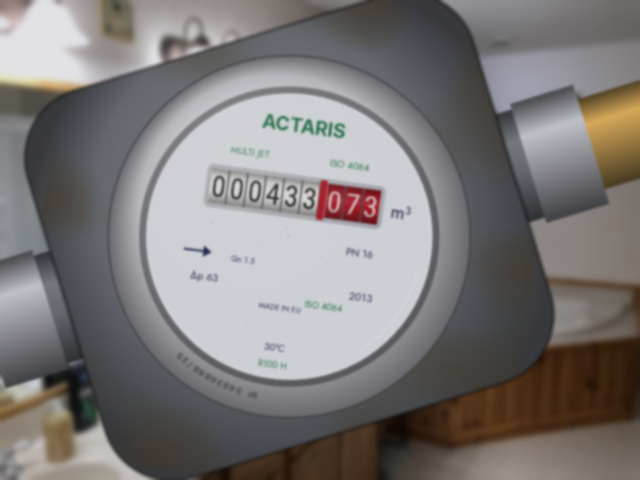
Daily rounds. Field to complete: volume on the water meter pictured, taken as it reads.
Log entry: 433.073 m³
